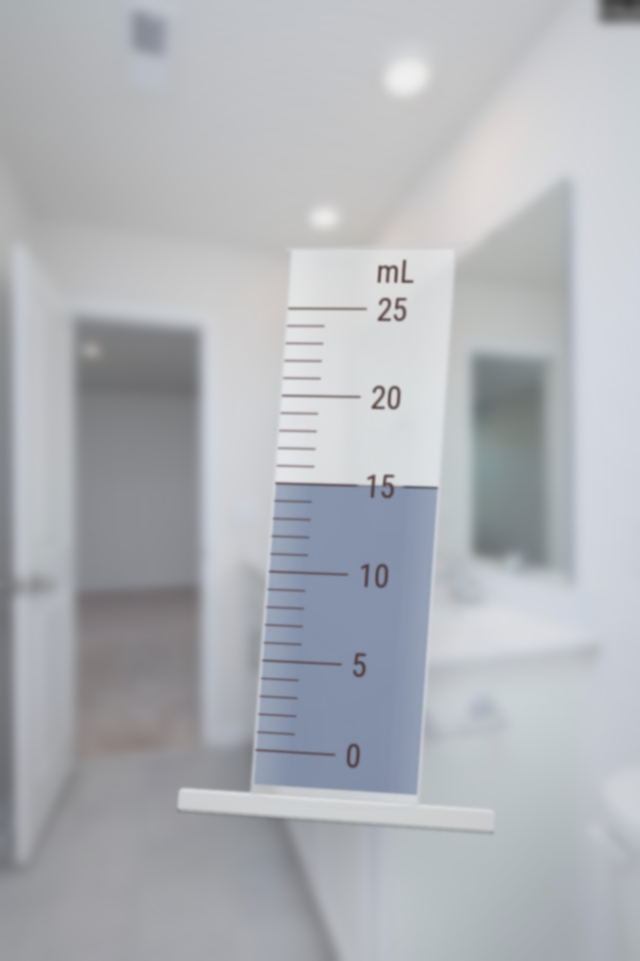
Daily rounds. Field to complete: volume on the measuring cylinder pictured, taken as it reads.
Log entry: 15 mL
